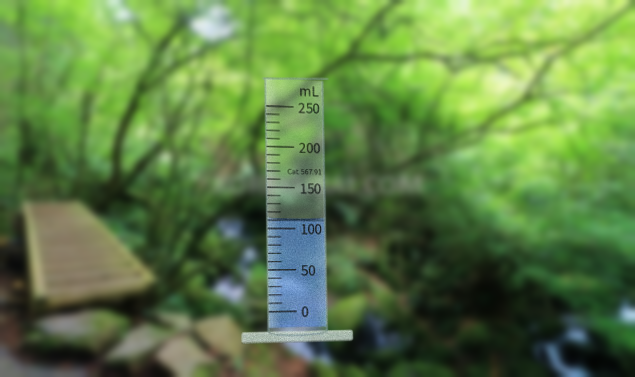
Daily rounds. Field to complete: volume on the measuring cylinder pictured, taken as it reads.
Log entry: 110 mL
